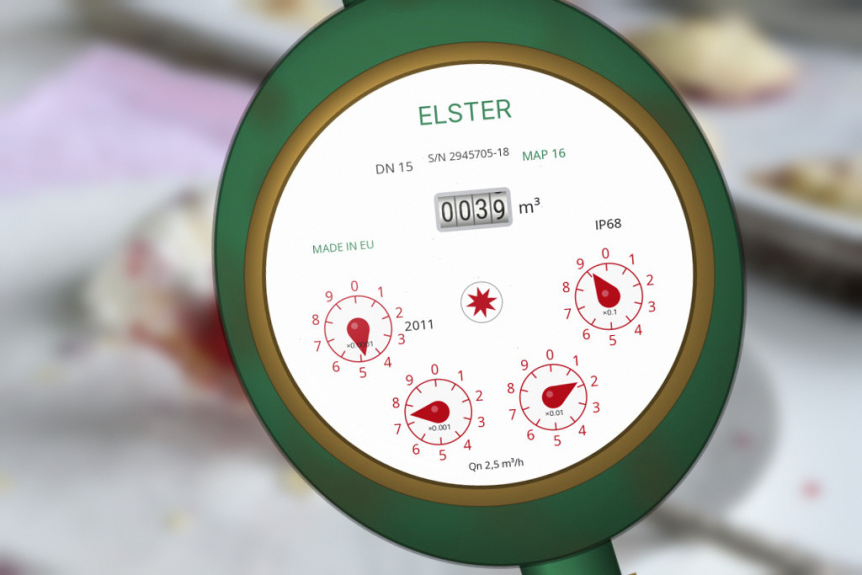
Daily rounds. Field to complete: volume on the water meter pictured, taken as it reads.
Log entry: 38.9174 m³
